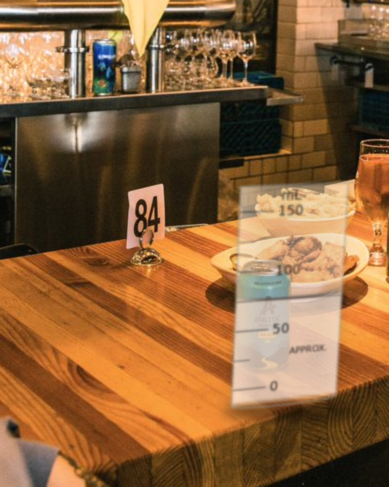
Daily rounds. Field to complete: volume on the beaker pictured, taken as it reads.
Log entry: 75 mL
